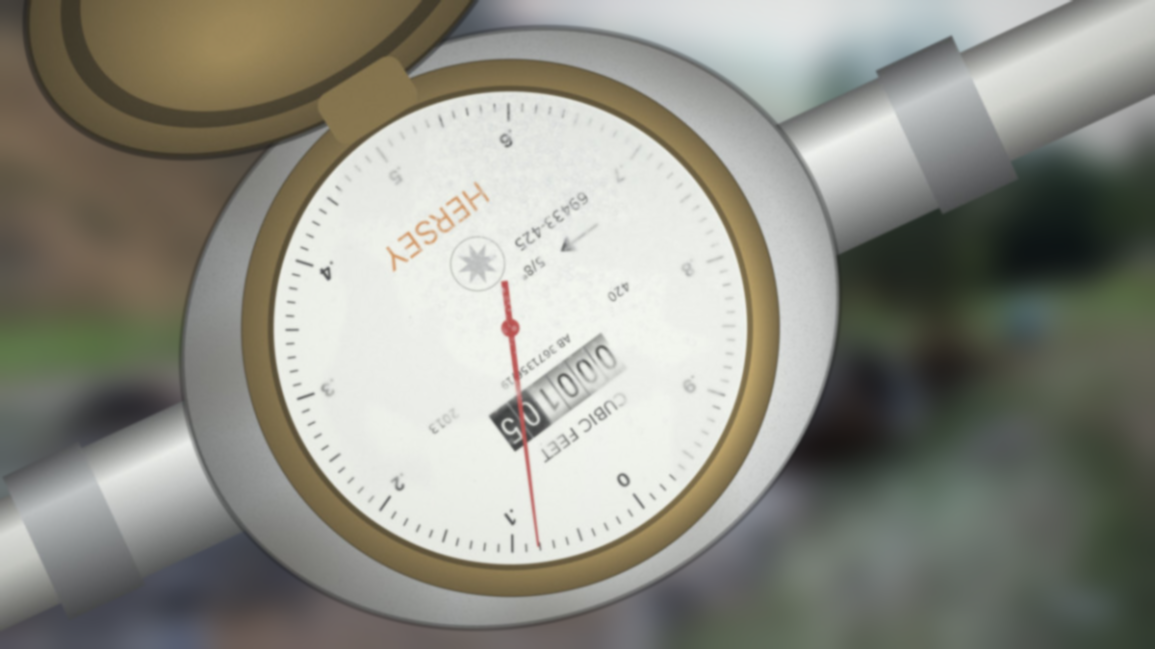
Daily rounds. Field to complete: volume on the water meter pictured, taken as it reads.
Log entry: 105.08 ft³
